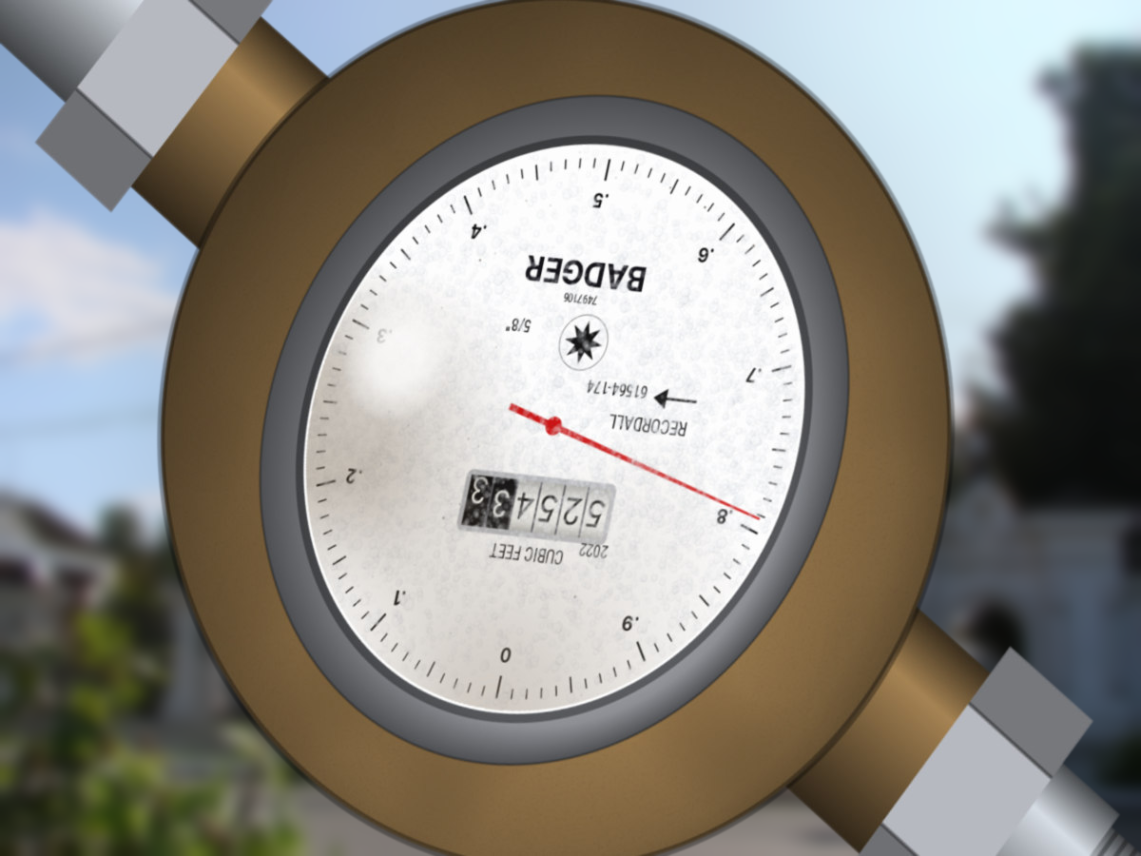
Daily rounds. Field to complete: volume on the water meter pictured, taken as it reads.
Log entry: 525432.79 ft³
